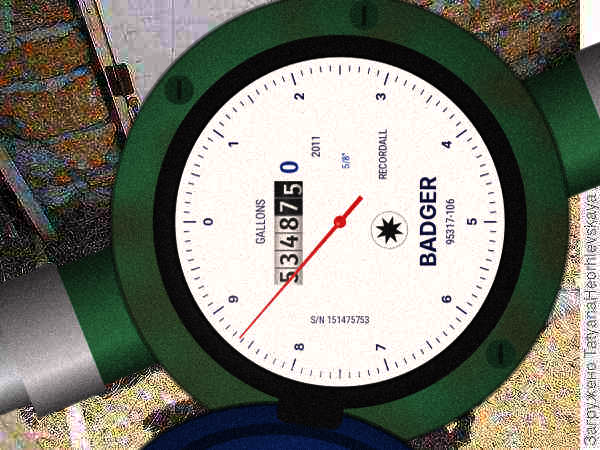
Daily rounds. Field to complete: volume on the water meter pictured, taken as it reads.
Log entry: 5348748.6 gal
